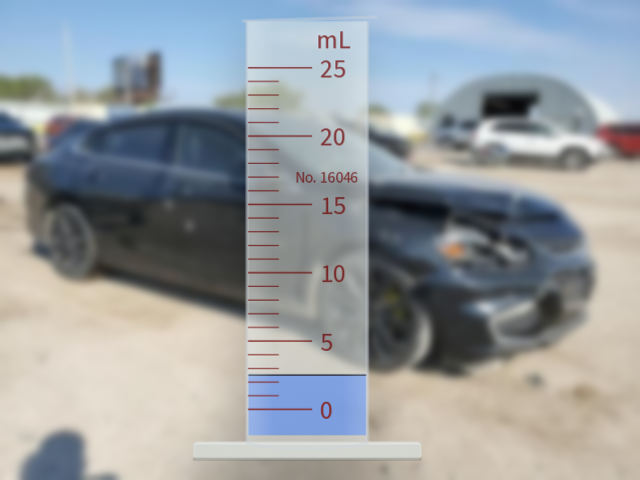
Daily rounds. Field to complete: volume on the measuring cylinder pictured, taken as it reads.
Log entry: 2.5 mL
